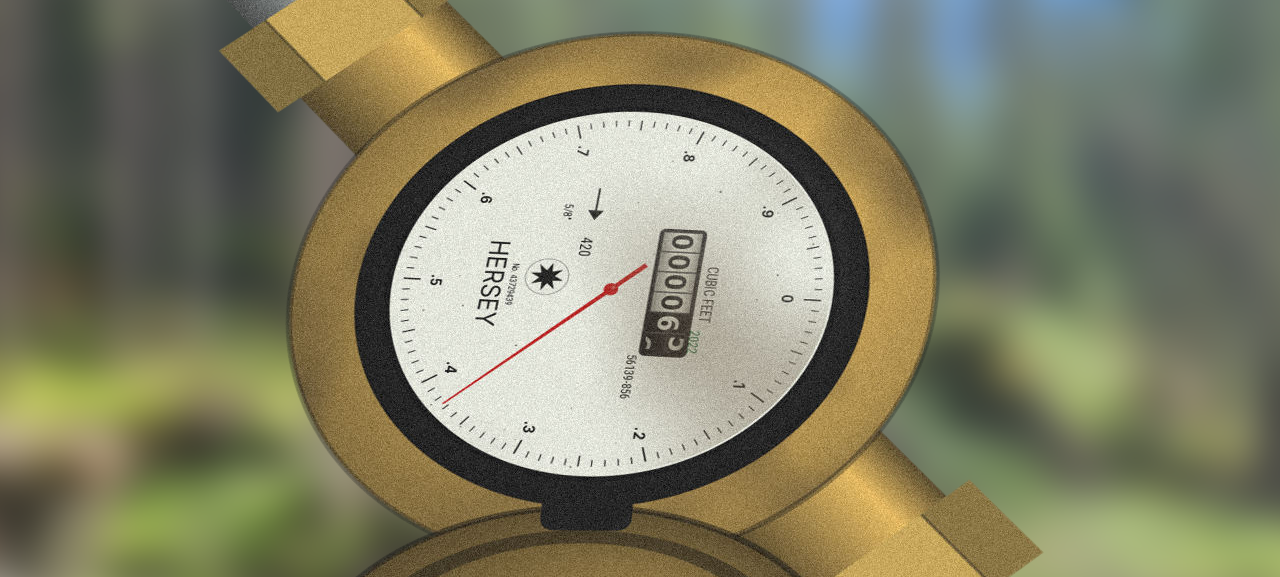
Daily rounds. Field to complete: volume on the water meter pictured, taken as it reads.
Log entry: 65.37 ft³
